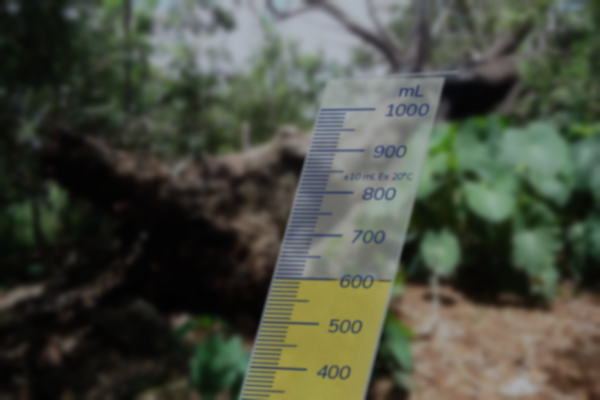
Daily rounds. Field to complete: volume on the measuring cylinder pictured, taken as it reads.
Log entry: 600 mL
